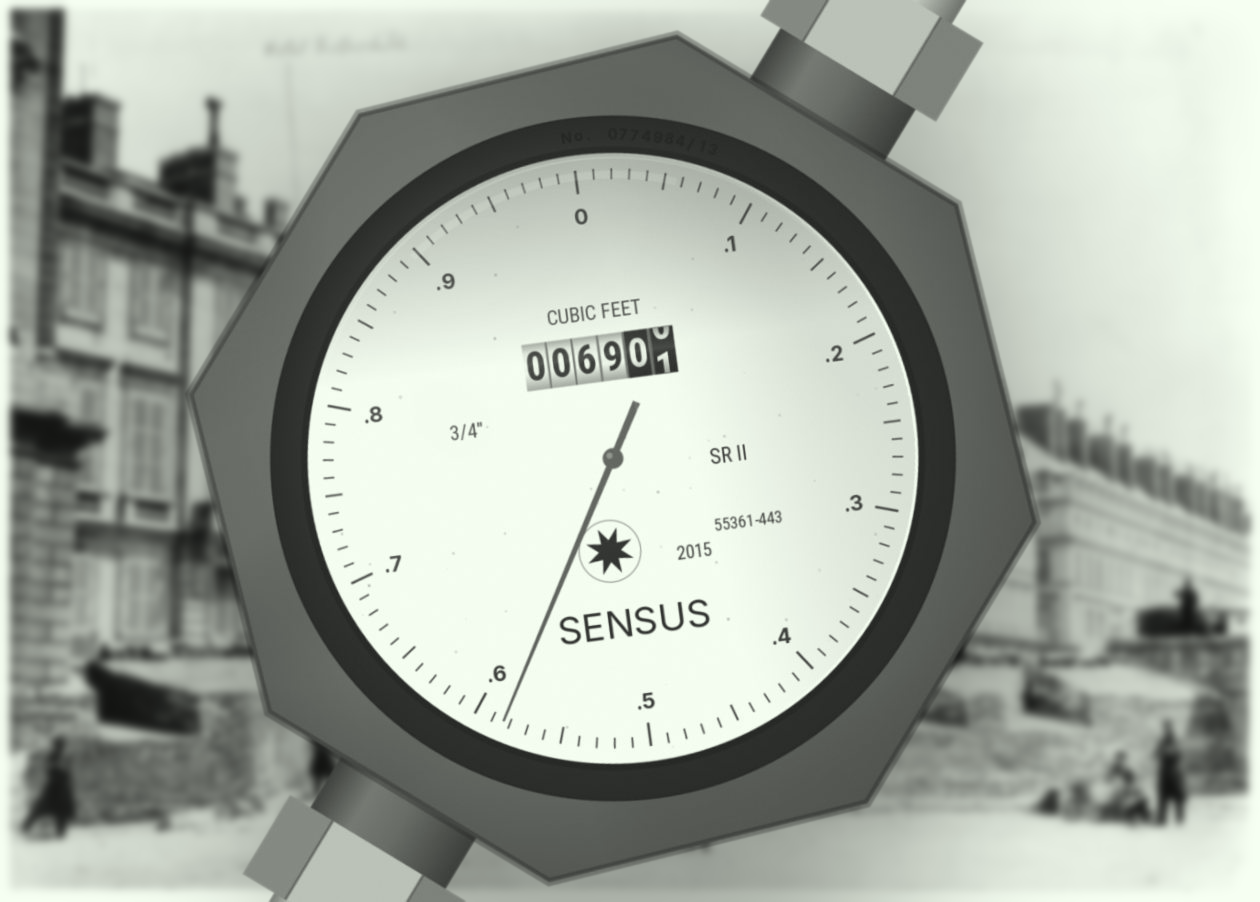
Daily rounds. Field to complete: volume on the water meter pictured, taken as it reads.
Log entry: 6900.58 ft³
